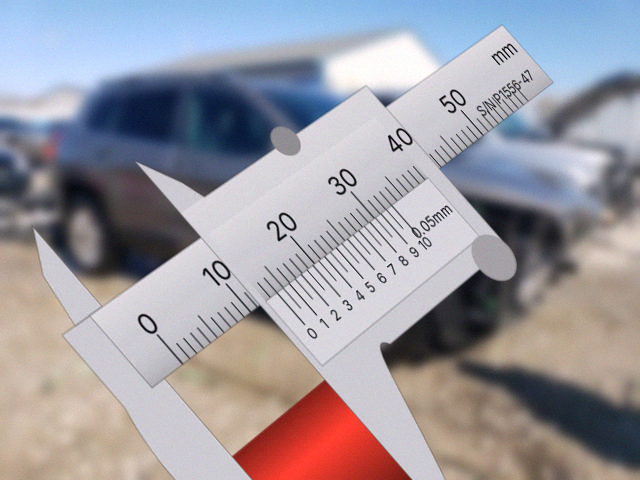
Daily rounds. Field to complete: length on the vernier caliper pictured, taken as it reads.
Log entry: 14.0 mm
